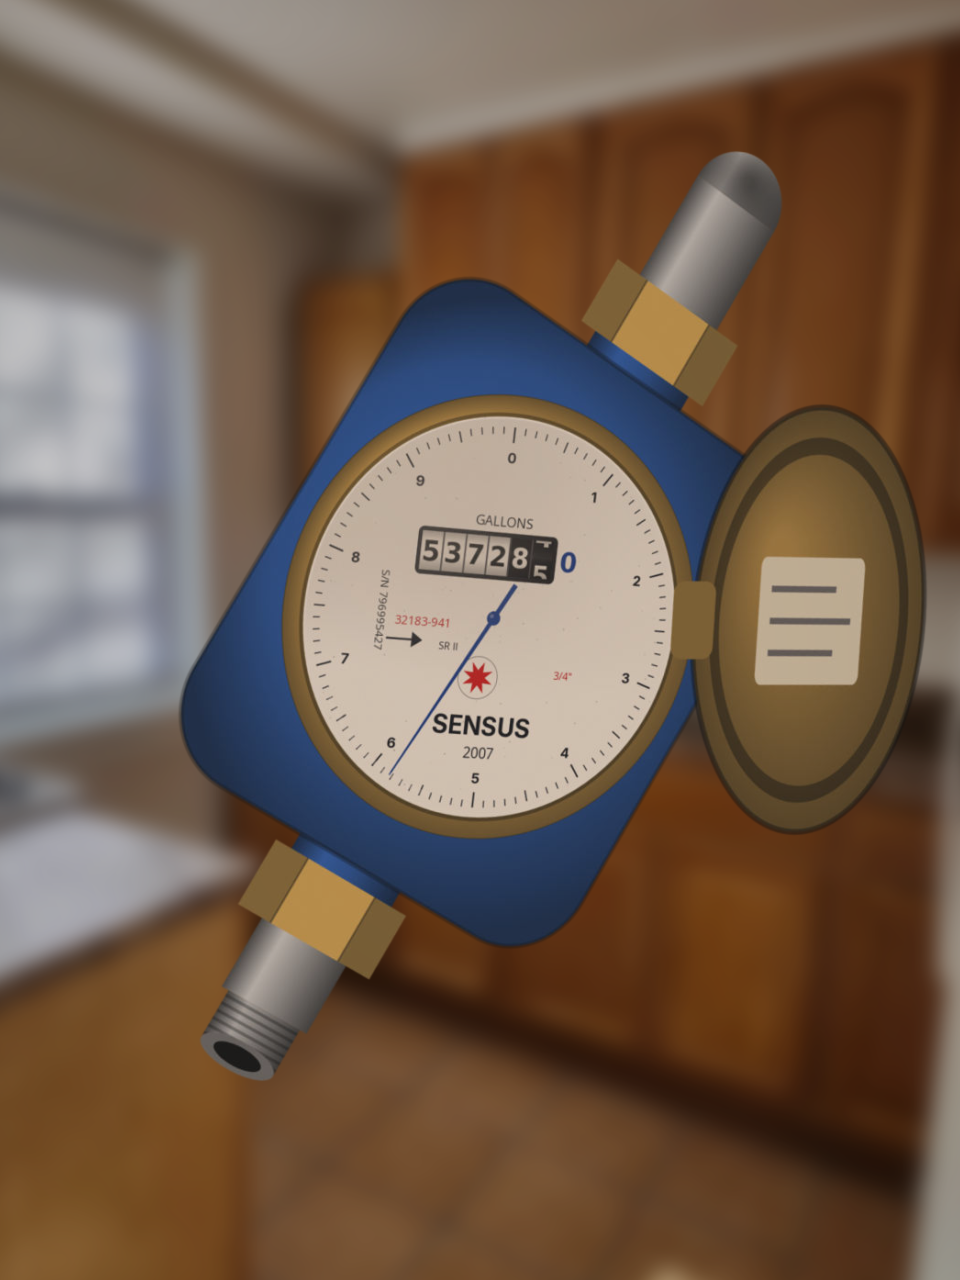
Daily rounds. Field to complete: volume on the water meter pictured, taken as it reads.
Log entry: 5372845.8 gal
